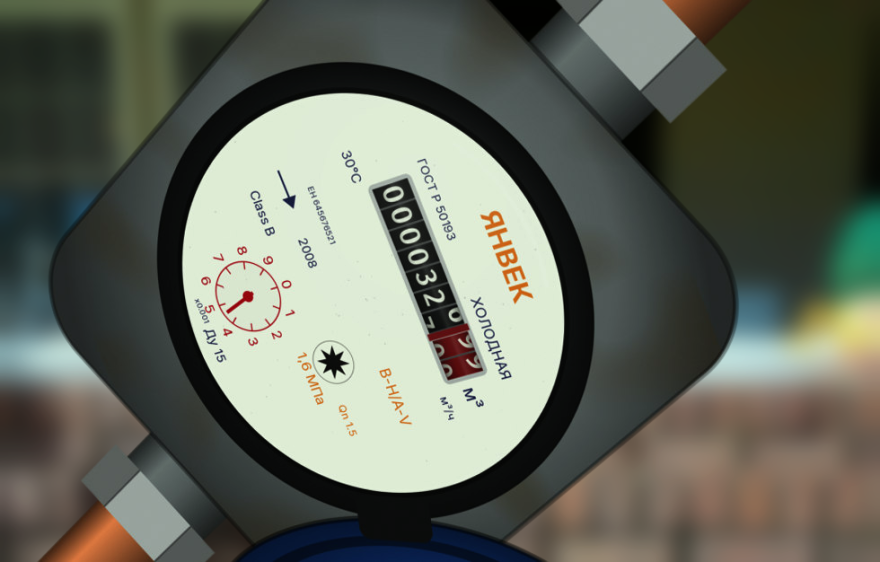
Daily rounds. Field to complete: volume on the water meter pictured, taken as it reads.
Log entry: 326.994 m³
